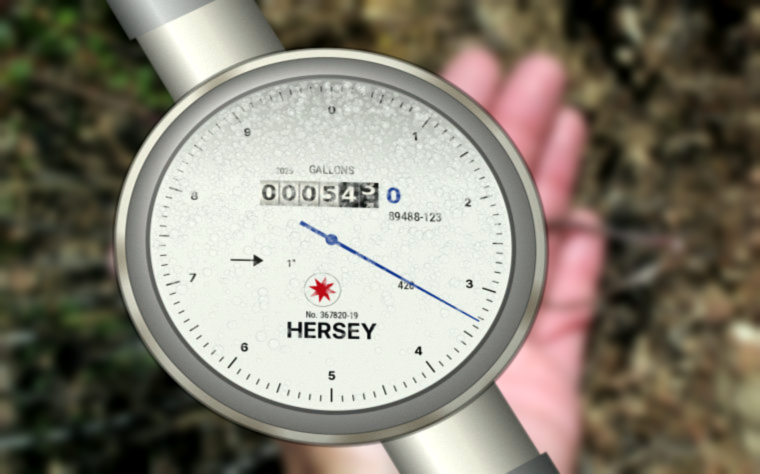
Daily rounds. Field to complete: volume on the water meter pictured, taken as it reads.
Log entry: 5433.3 gal
